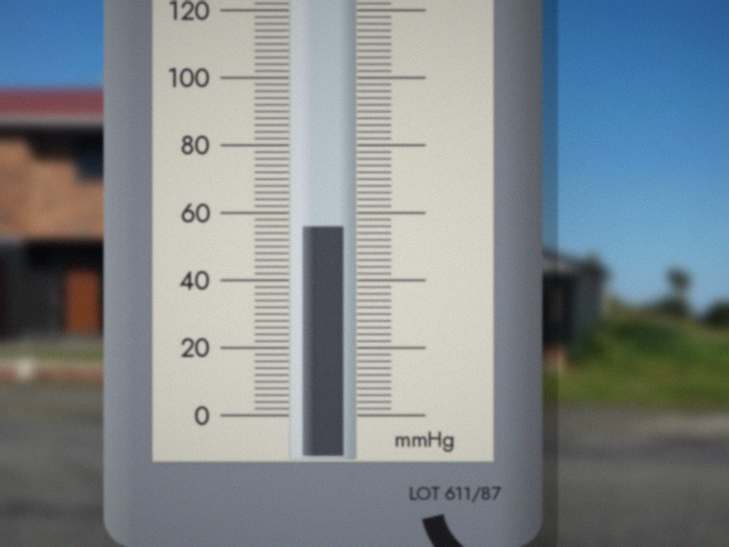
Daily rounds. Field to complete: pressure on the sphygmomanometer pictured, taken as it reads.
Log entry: 56 mmHg
